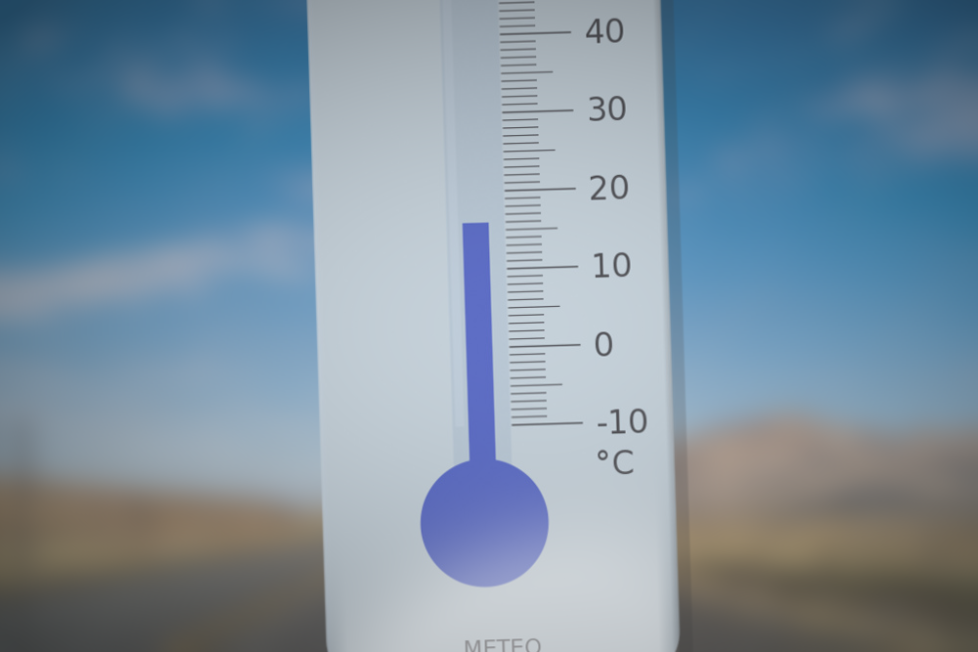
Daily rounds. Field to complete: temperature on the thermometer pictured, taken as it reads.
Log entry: 16 °C
